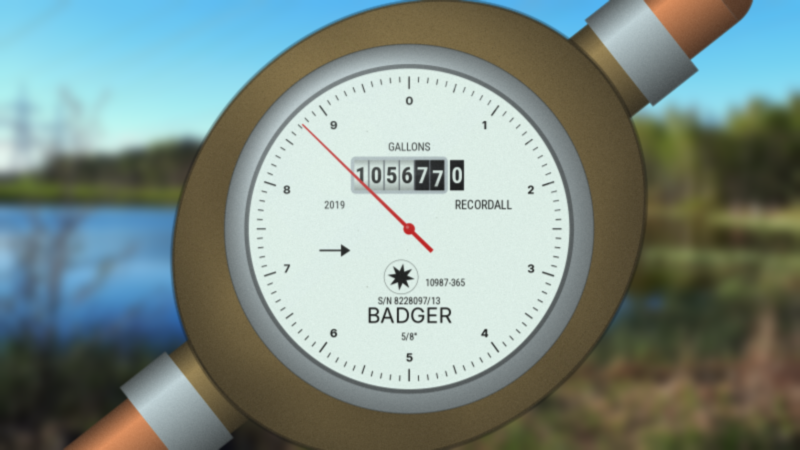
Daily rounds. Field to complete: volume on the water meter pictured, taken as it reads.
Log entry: 1056768.7 gal
